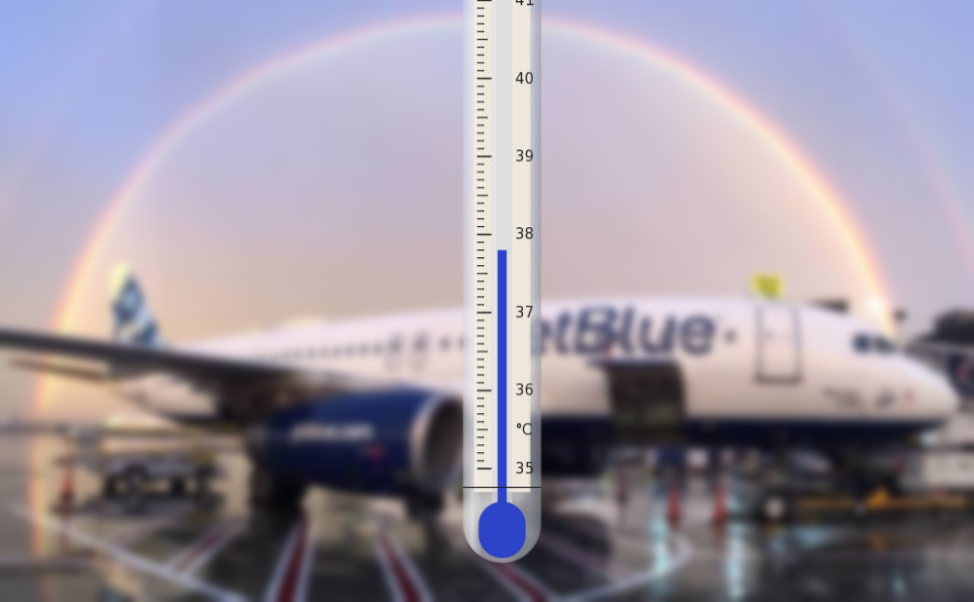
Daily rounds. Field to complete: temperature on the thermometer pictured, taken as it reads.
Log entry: 37.8 °C
